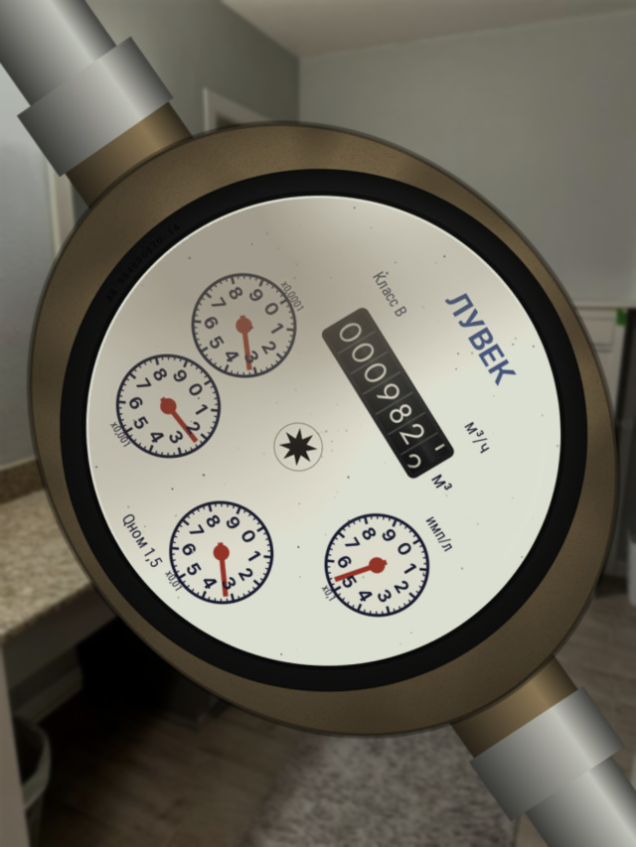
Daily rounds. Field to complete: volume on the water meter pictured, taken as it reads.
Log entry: 9821.5323 m³
